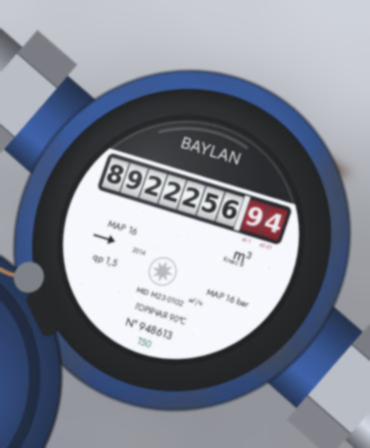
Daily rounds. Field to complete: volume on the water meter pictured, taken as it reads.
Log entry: 8922256.94 m³
